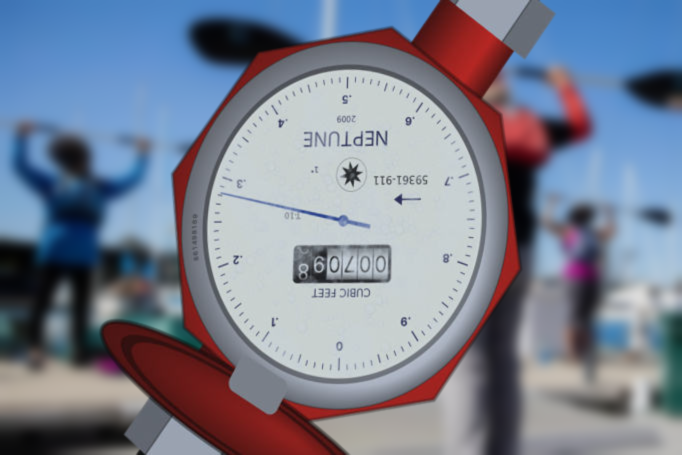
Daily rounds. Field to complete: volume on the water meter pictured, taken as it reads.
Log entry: 7098.28 ft³
